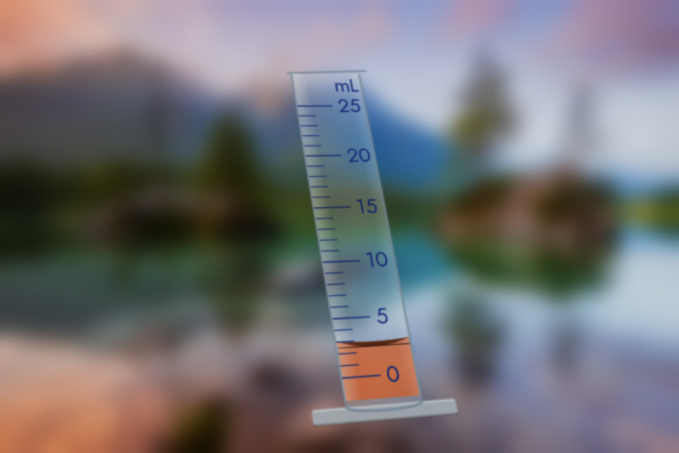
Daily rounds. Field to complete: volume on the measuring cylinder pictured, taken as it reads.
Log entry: 2.5 mL
